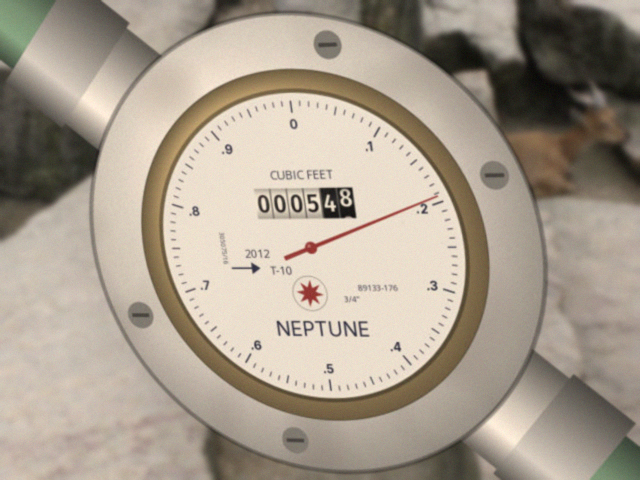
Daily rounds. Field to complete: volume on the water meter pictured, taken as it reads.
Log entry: 548.19 ft³
